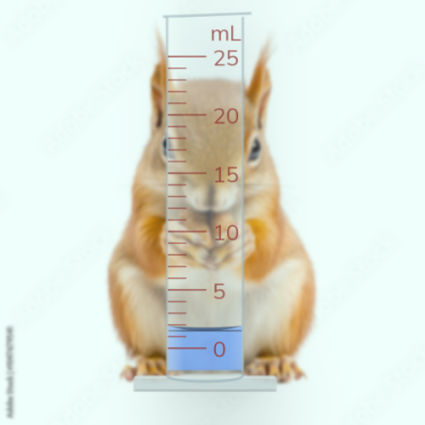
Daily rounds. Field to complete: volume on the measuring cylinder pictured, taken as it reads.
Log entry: 1.5 mL
